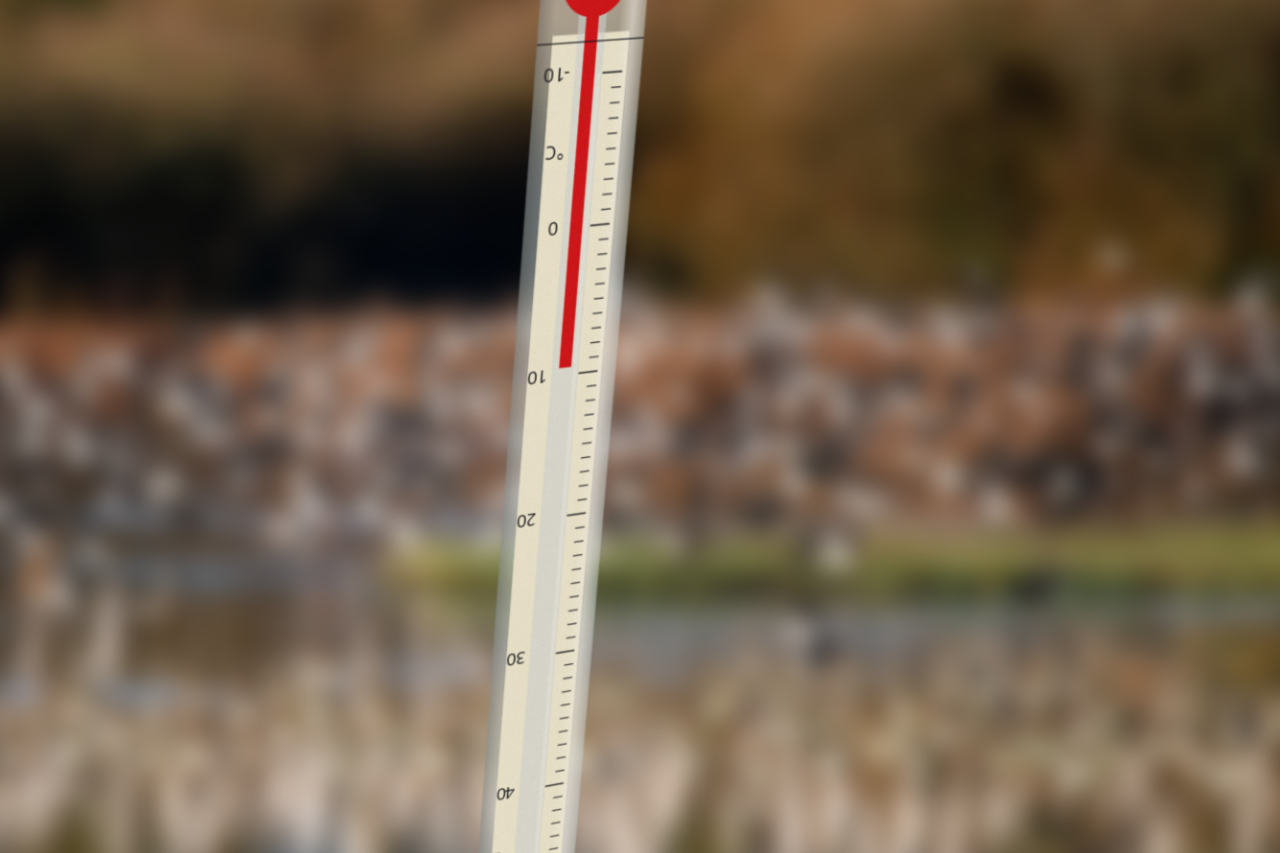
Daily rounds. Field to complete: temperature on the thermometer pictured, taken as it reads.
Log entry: 9.5 °C
